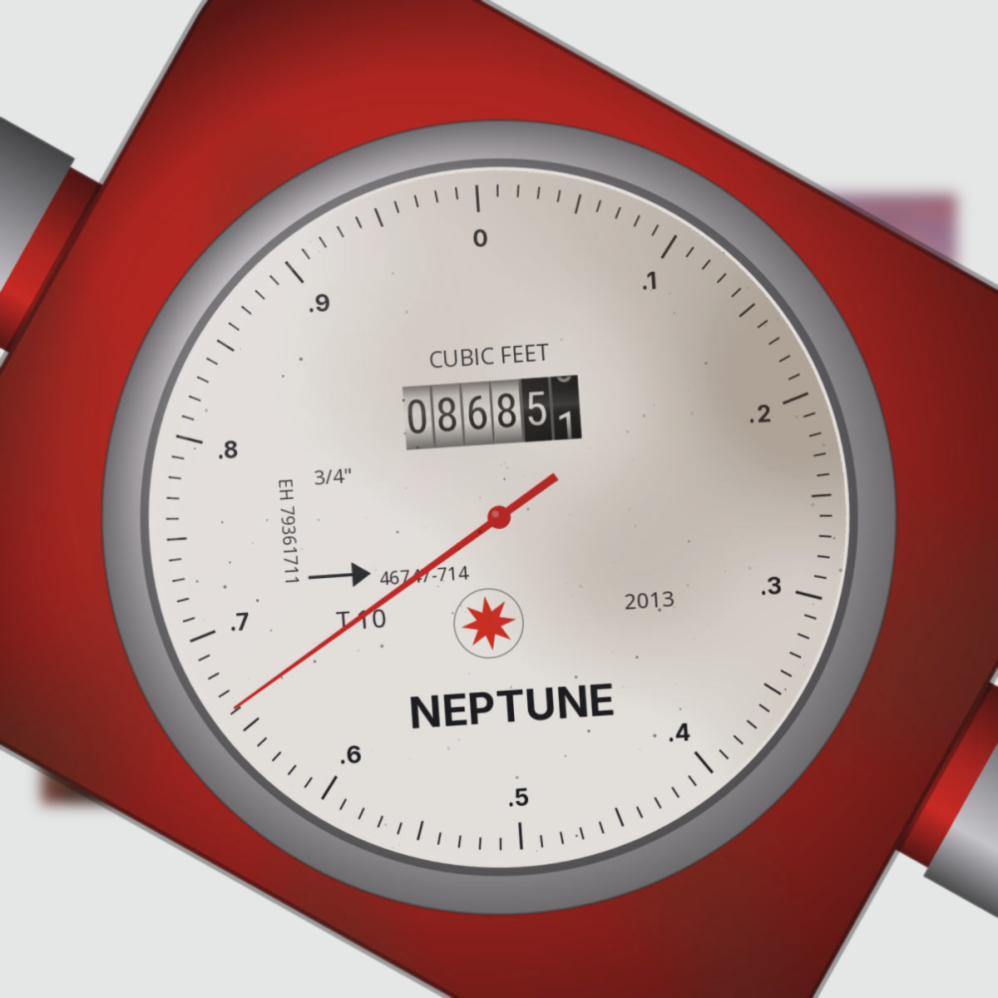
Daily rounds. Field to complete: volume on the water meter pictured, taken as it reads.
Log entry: 86850.66 ft³
